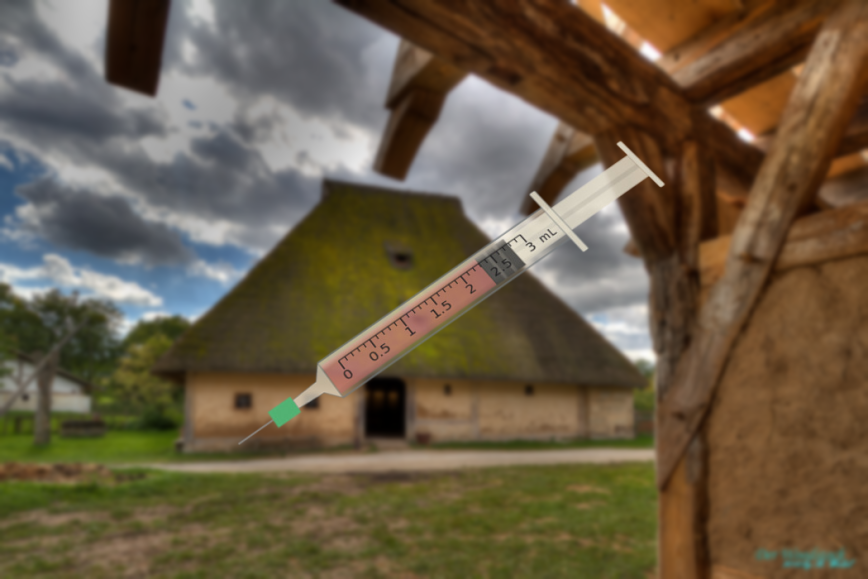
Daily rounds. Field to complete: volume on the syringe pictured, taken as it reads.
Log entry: 2.3 mL
